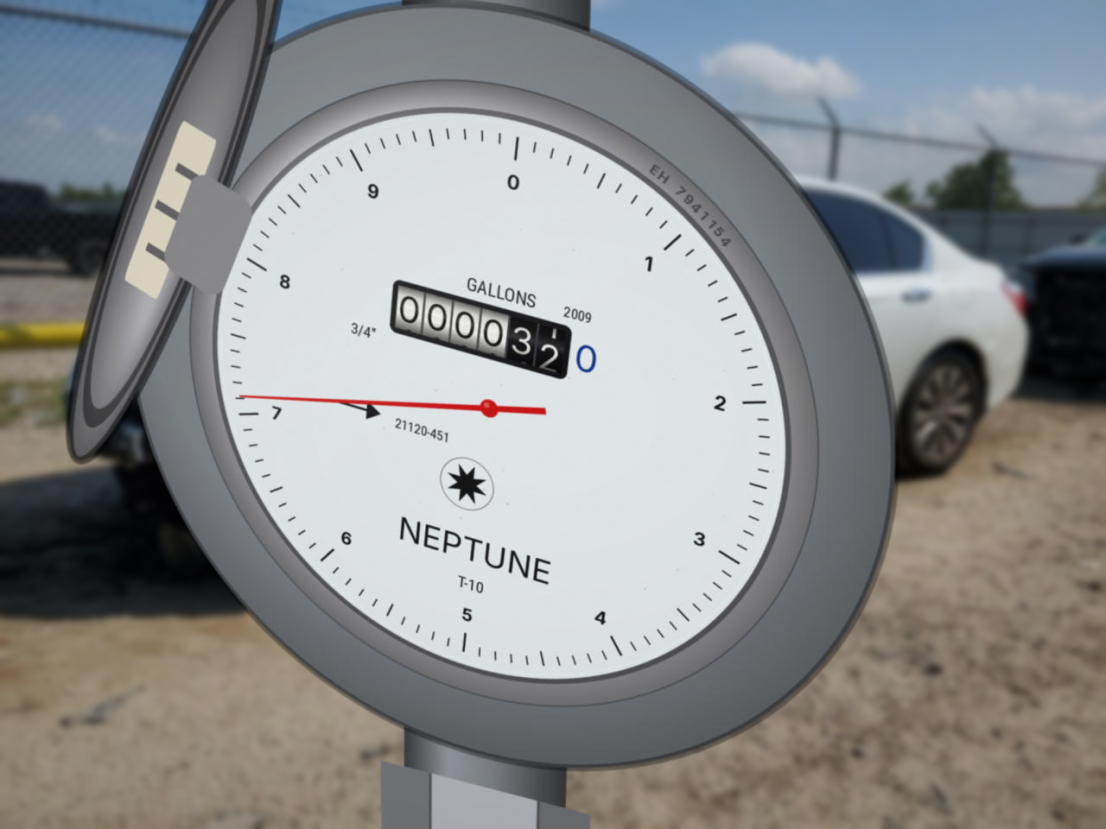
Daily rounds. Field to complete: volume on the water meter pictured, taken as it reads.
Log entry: 317.1 gal
